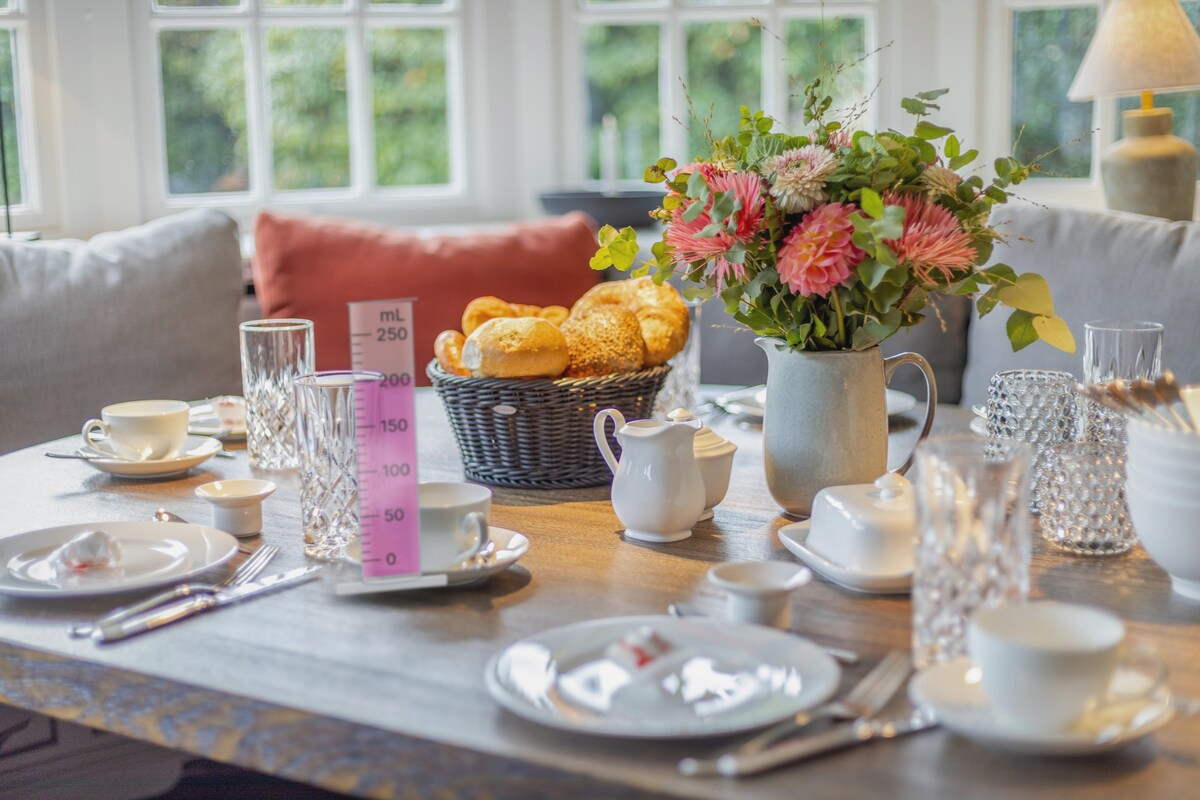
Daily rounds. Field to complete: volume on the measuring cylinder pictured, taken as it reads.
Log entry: 200 mL
